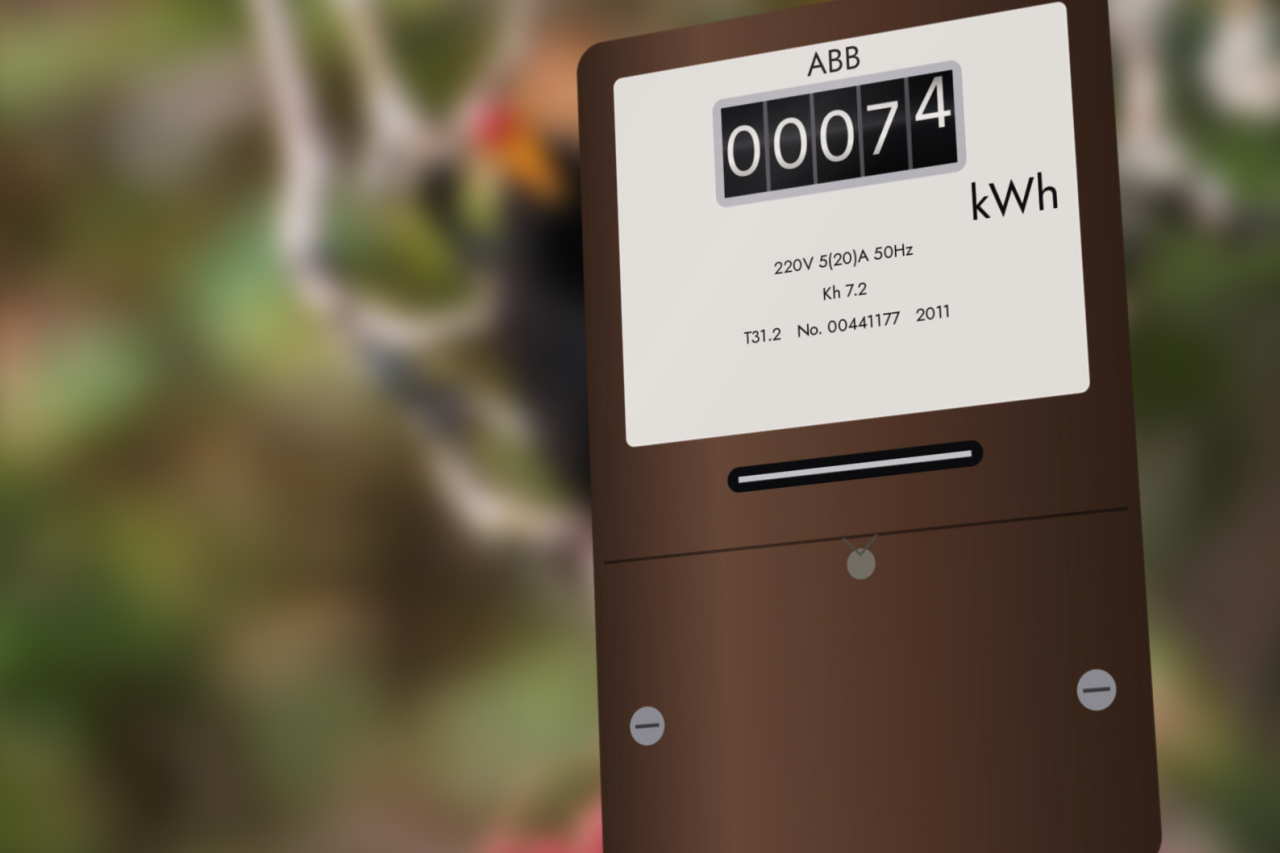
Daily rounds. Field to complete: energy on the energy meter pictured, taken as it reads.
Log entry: 74 kWh
